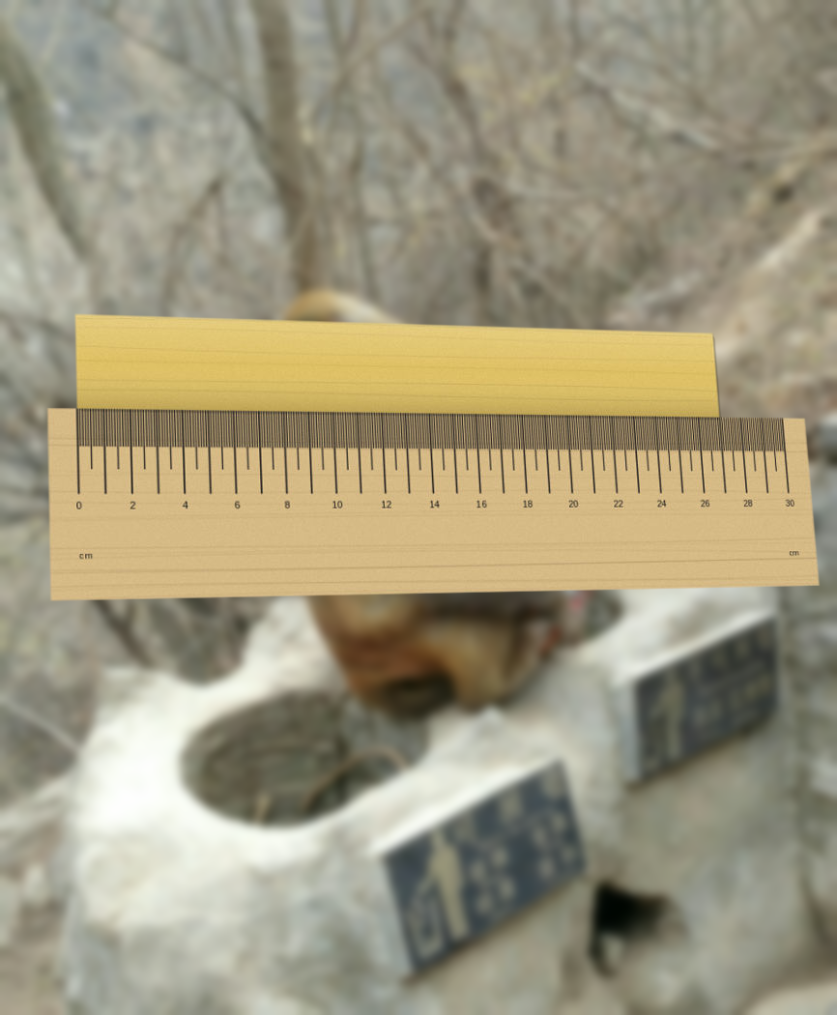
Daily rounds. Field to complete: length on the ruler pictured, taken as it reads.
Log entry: 27 cm
